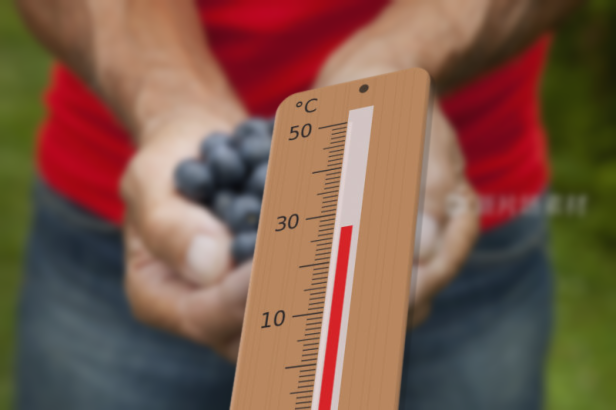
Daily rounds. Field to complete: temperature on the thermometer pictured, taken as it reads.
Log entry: 27 °C
